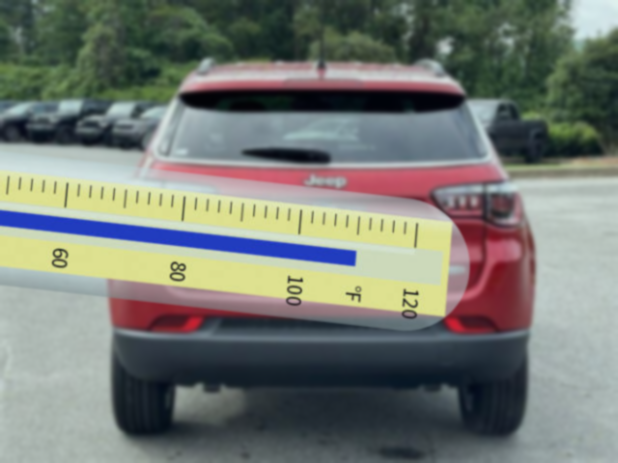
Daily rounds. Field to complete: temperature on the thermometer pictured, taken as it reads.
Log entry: 110 °F
